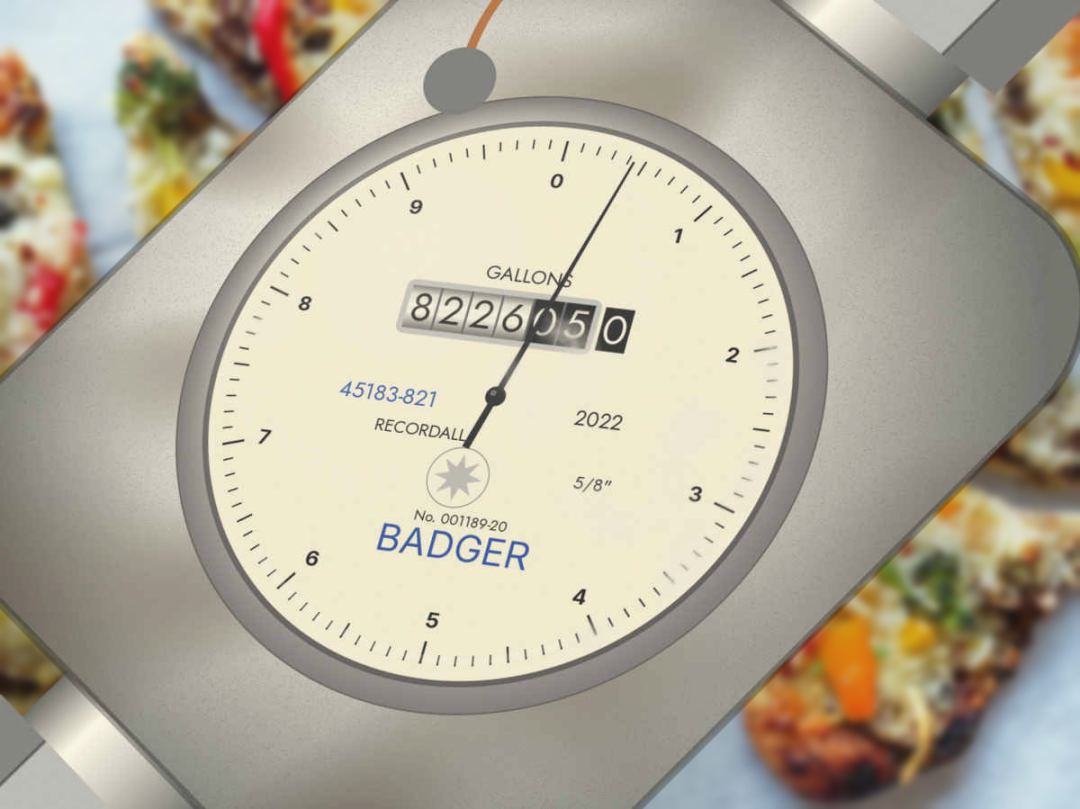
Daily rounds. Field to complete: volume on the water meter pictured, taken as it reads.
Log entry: 8226050.4 gal
